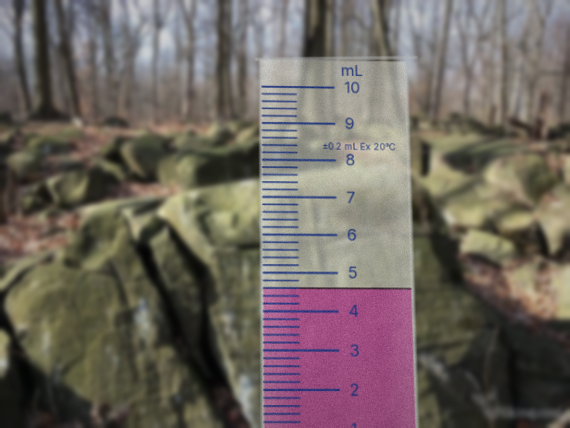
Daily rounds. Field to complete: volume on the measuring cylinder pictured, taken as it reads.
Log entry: 4.6 mL
